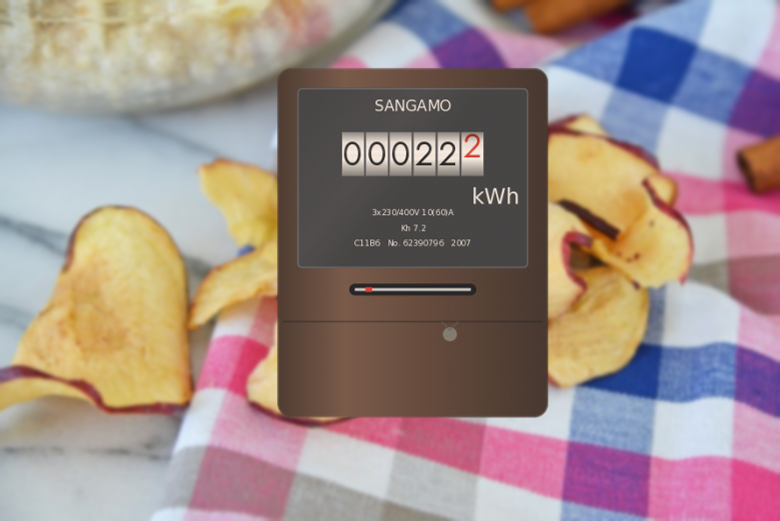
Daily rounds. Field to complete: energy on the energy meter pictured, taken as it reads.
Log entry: 22.2 kWh
